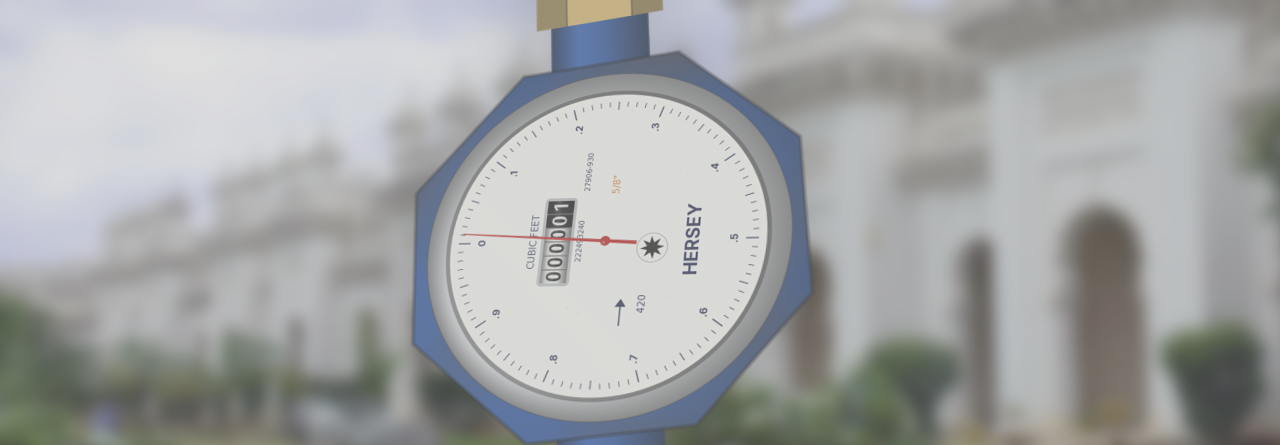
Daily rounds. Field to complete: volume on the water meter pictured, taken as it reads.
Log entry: 1.01 ft³
